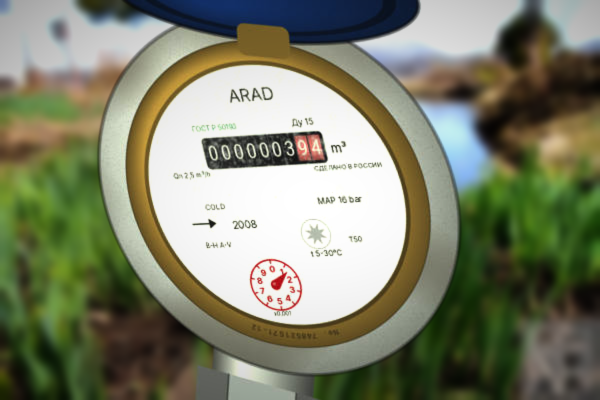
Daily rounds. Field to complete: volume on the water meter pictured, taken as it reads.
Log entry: 3.941 m³
